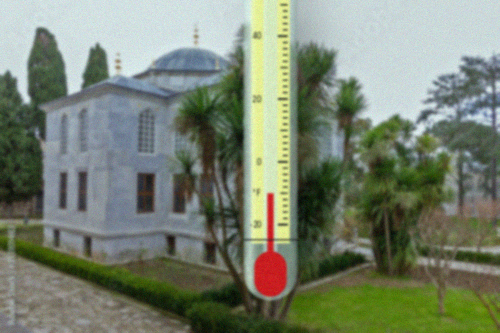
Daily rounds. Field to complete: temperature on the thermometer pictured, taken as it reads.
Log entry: -10 °F
